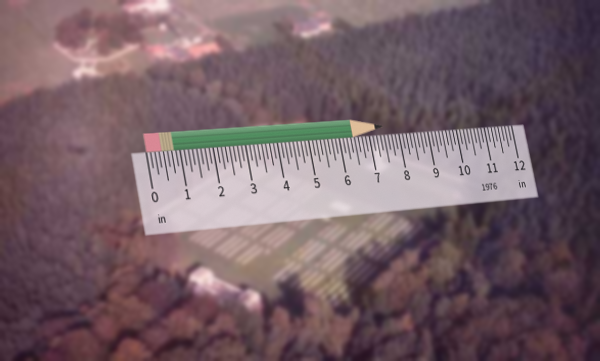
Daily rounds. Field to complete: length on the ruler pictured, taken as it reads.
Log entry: 7.5 in
